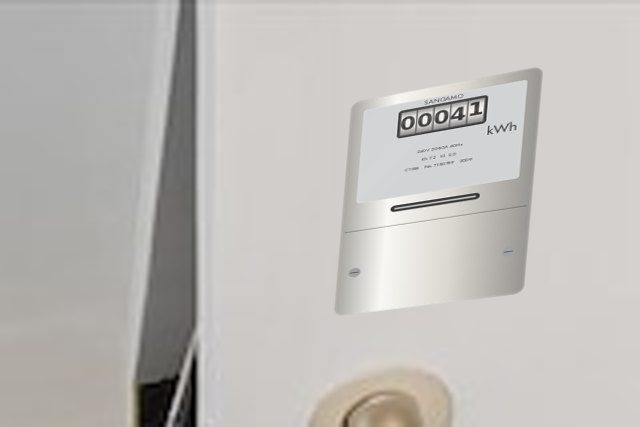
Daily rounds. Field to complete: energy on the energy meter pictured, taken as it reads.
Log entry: 41 kWh
